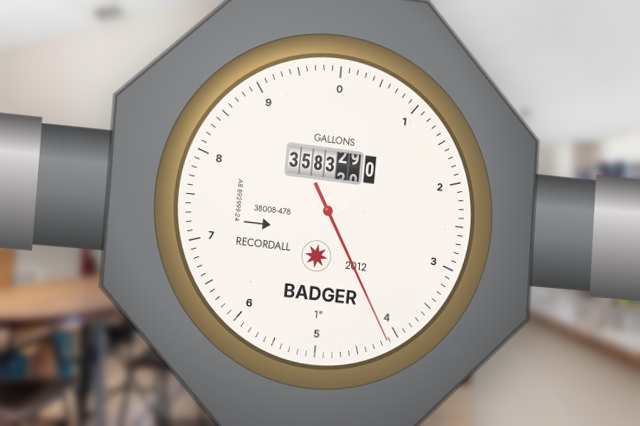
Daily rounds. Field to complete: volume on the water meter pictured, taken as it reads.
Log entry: 3583294.1 gal
